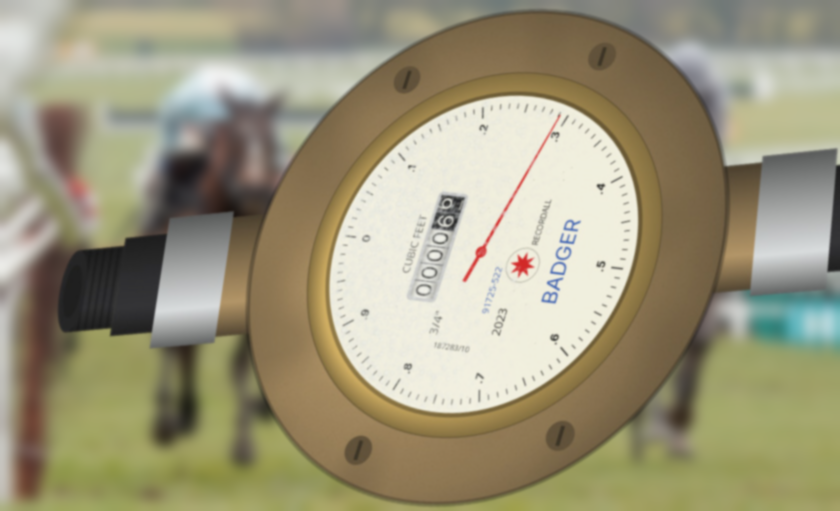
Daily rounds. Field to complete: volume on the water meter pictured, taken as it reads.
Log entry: 66.29 ft³
